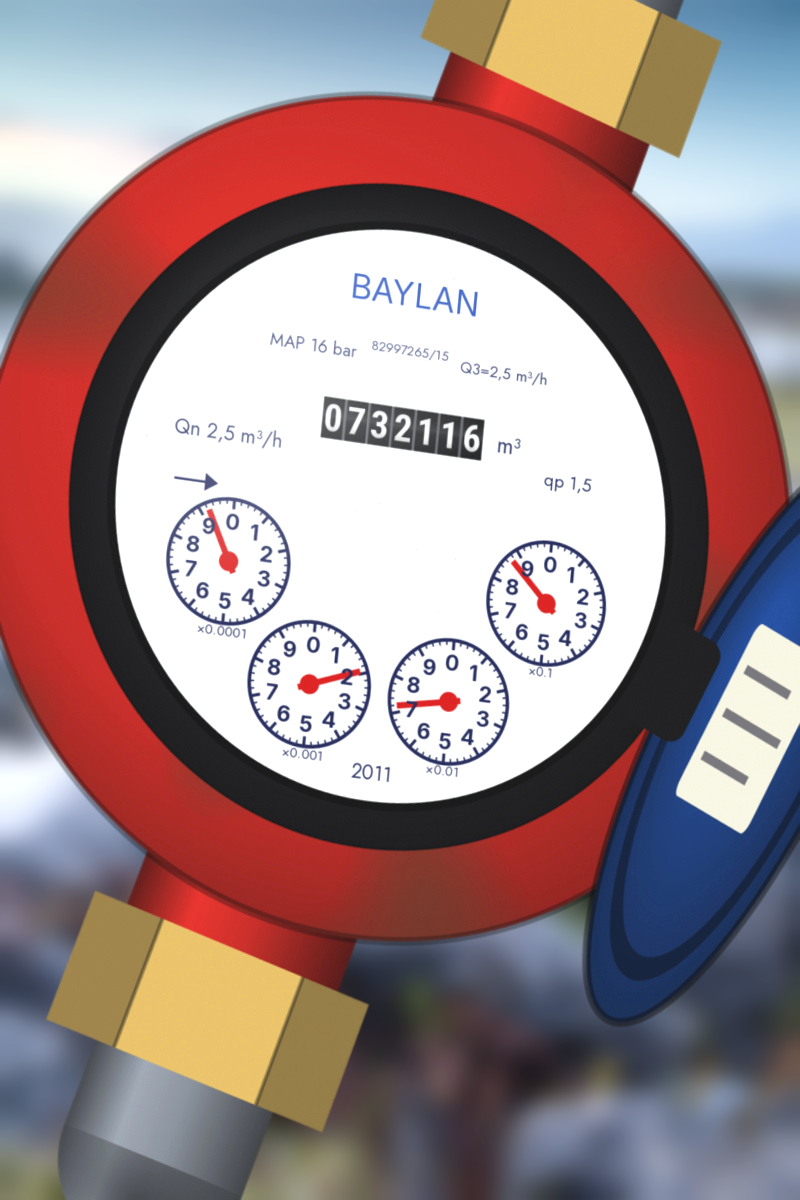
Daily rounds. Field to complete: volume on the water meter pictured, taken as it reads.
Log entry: 732116.8719 m³
